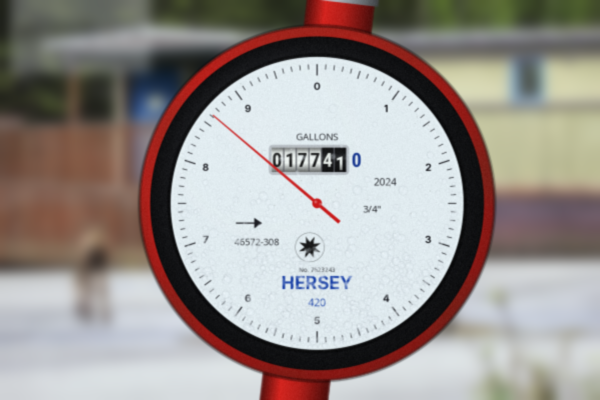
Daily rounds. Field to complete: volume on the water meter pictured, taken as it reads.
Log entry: 177408.6 gal
